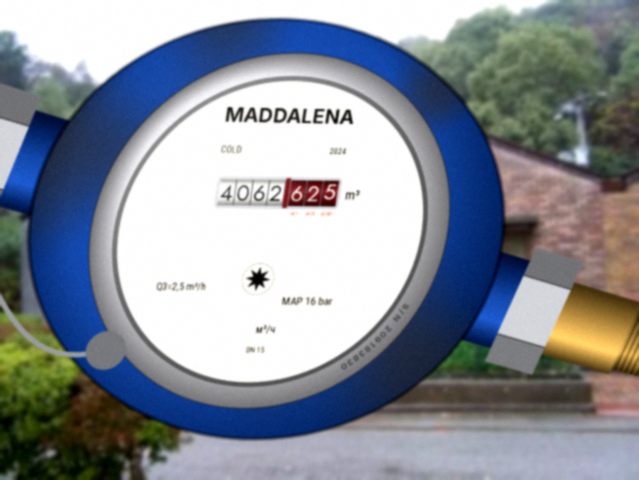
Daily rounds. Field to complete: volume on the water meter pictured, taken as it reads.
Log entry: 4062.625 m³
